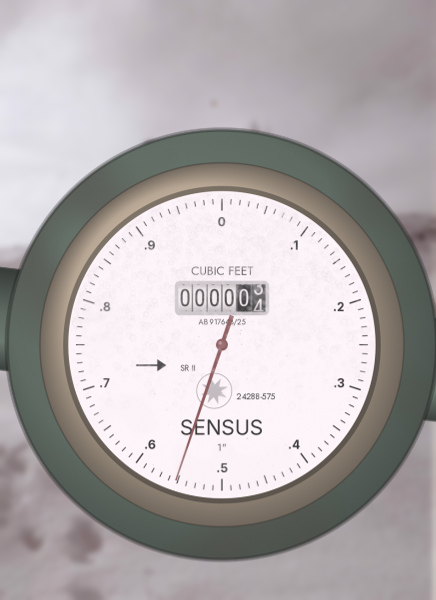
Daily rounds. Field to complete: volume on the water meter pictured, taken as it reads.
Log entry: 3.55 ft³
